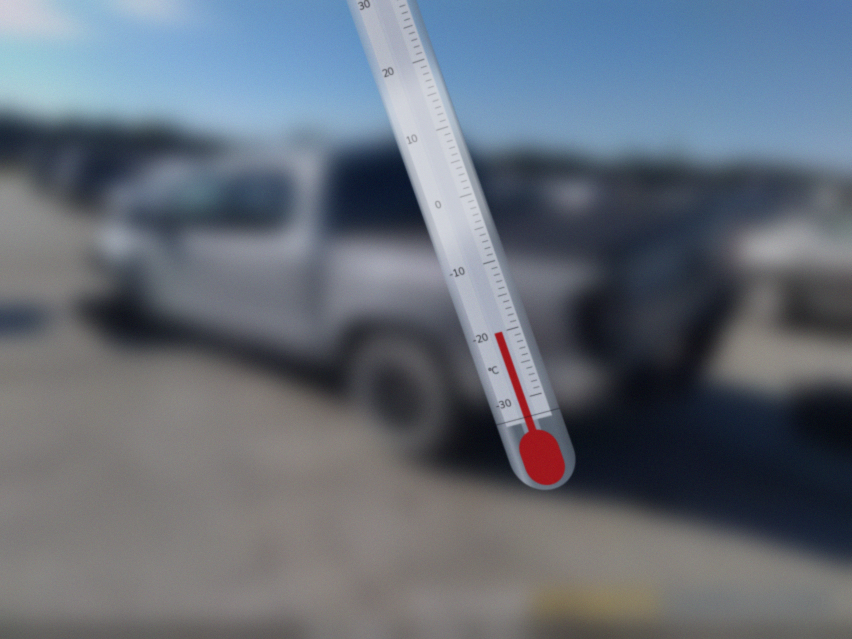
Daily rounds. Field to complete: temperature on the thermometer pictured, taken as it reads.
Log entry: -20 °C
